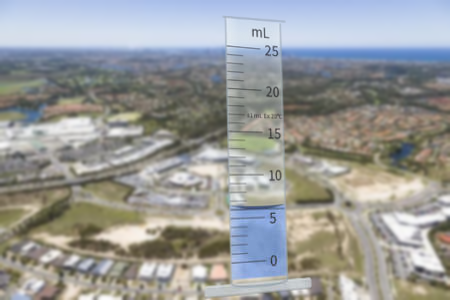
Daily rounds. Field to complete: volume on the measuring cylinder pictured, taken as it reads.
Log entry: 6 mL
